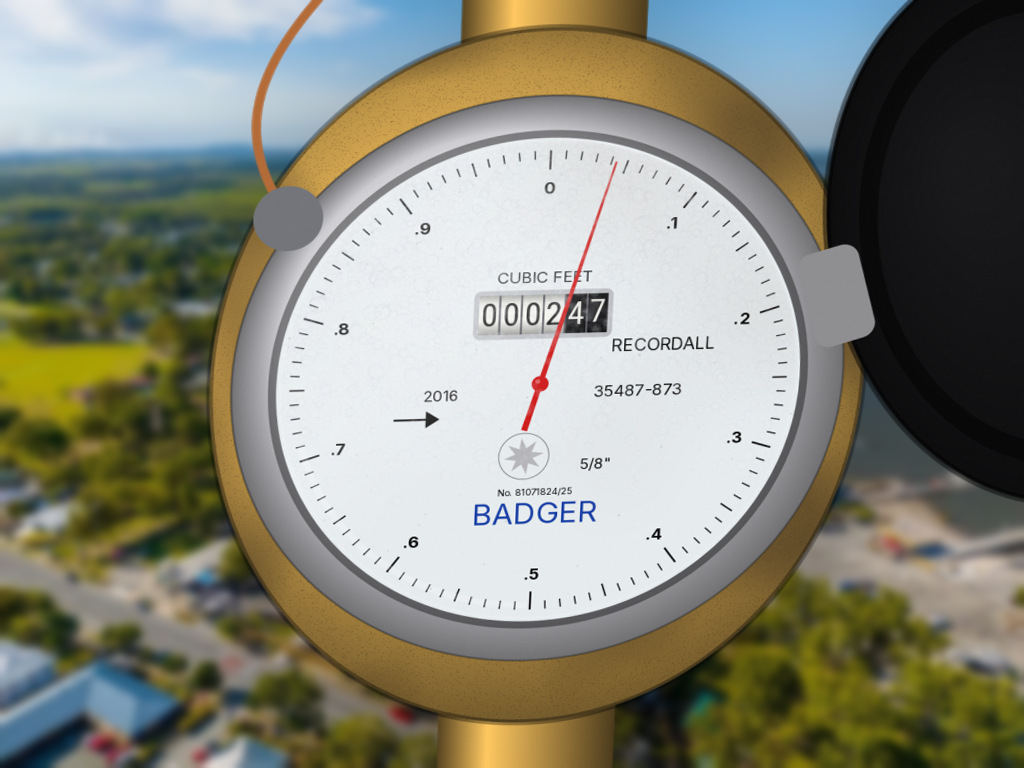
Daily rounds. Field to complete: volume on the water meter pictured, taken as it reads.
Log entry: 247.04 ft³
